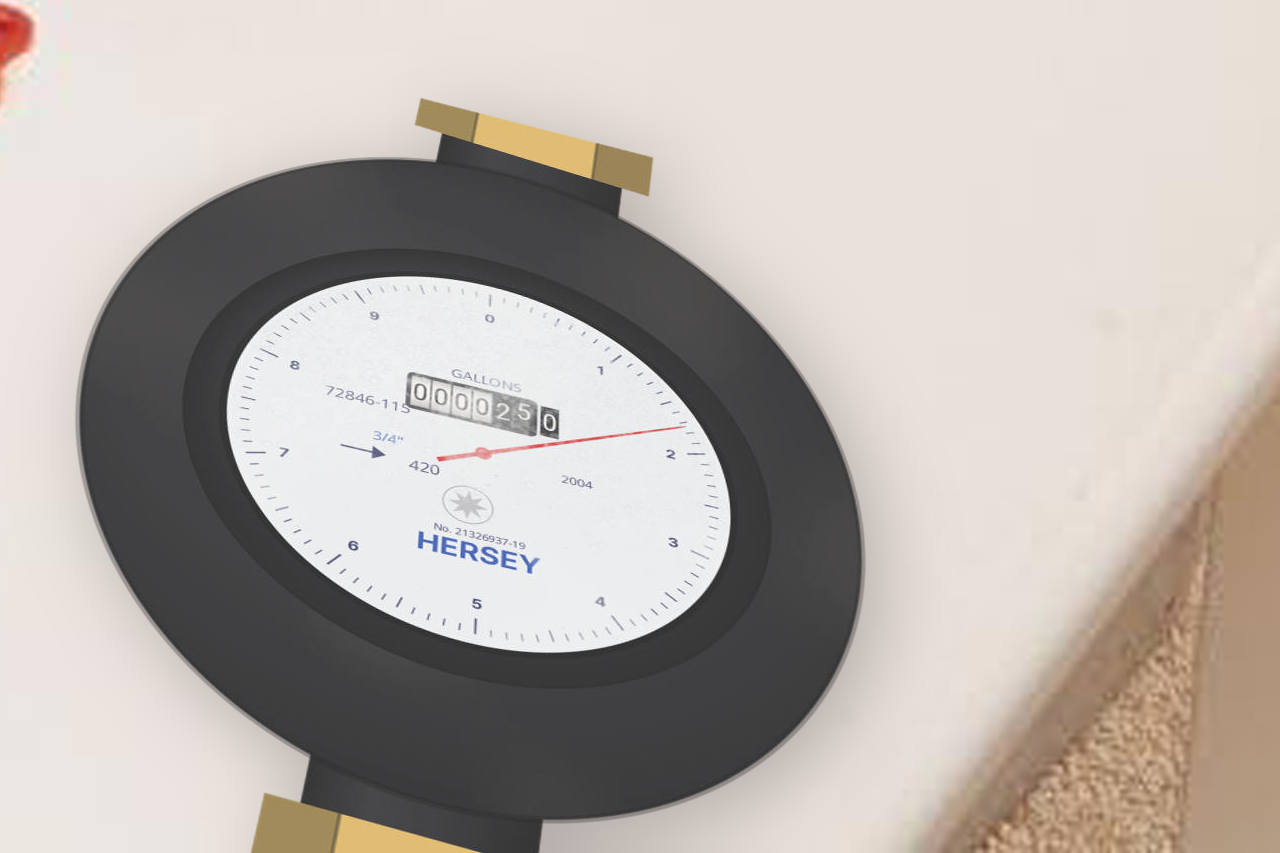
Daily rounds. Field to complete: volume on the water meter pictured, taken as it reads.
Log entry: 251.7 gal
